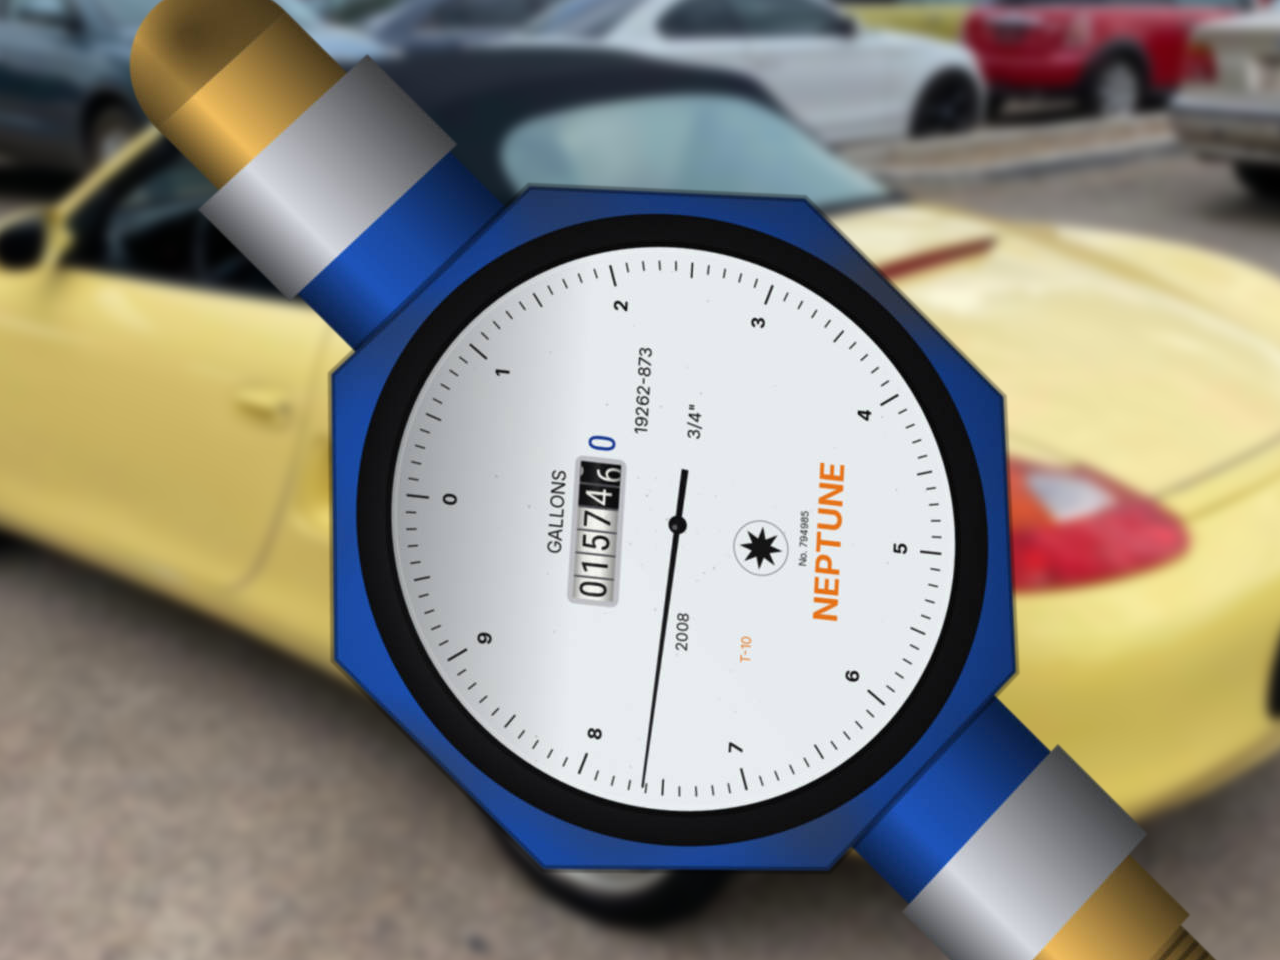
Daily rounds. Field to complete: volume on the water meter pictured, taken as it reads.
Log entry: 157457.6 gal
